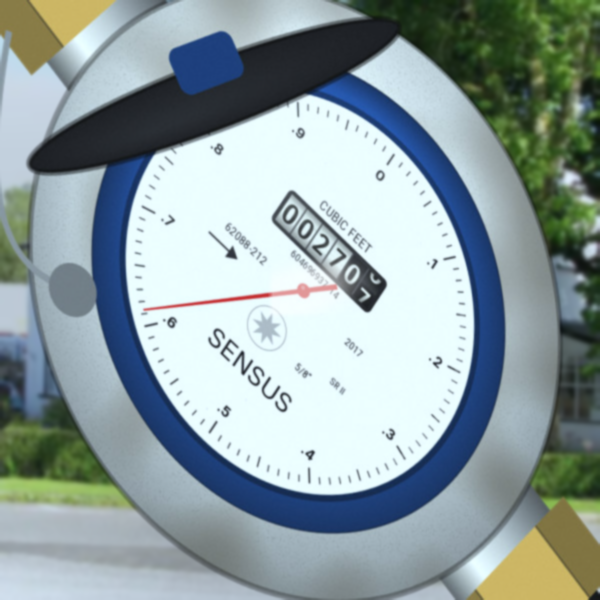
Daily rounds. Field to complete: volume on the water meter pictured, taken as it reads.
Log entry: 2706.61 ft³
